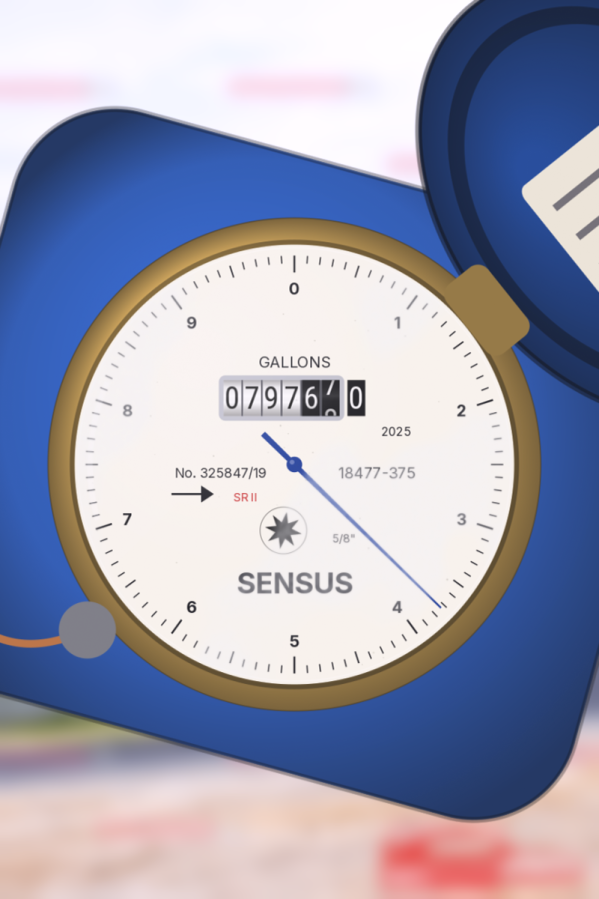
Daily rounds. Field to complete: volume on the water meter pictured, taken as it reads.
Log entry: 797673.7 gal
